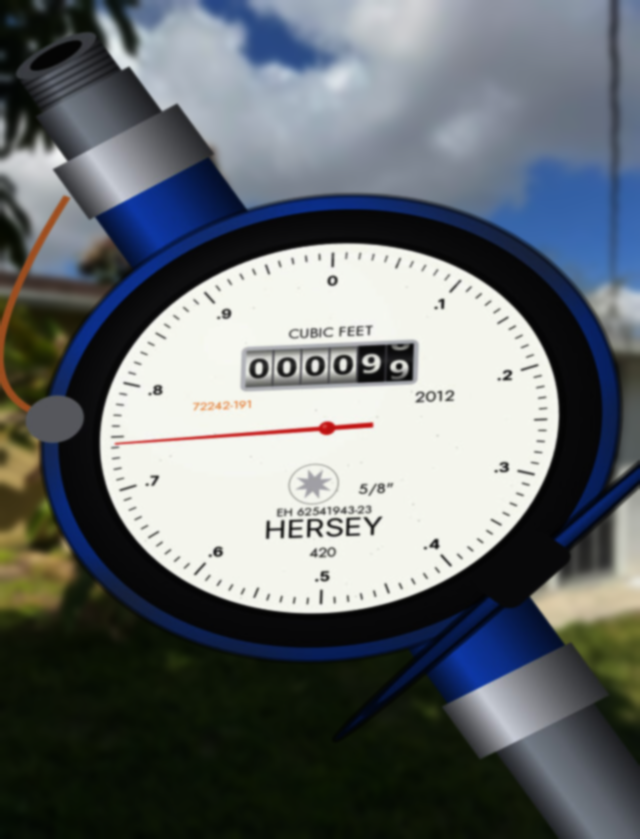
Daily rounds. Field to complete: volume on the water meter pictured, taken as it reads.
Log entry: 98.74 ft³
